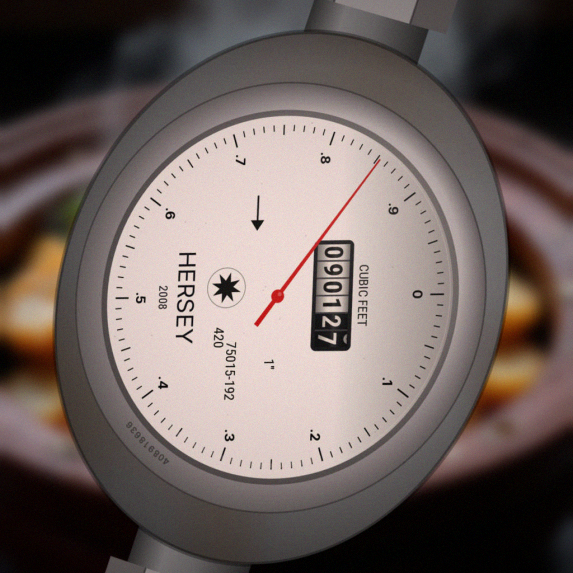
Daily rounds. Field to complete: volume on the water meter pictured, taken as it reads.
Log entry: 90126.85 ft³
